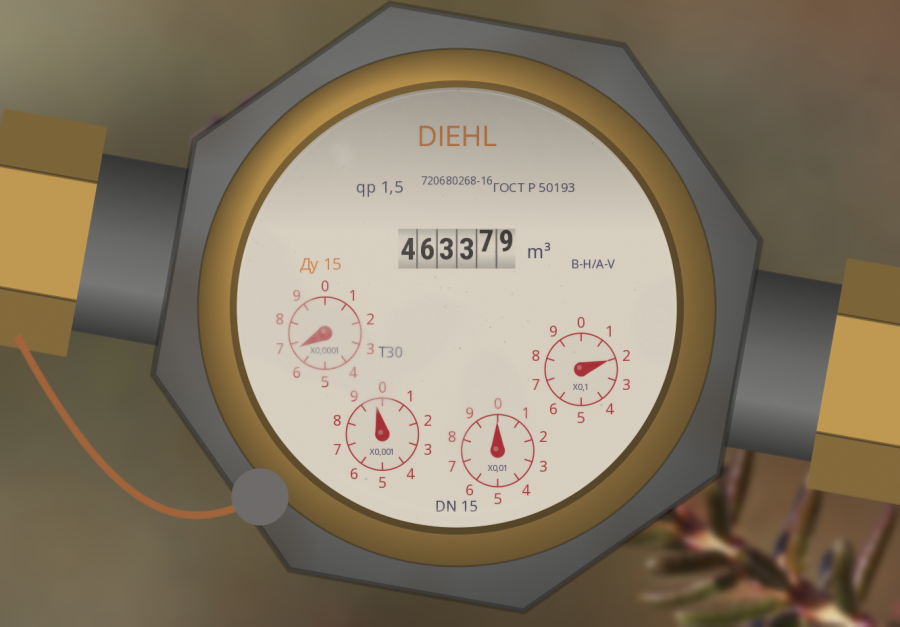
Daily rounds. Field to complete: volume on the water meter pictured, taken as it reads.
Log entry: 463379.1996 m³
